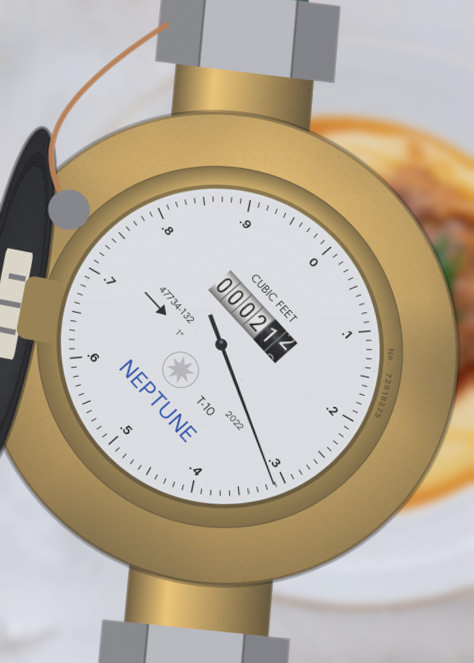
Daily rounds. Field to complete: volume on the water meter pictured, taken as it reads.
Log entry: 212.31 ft³
